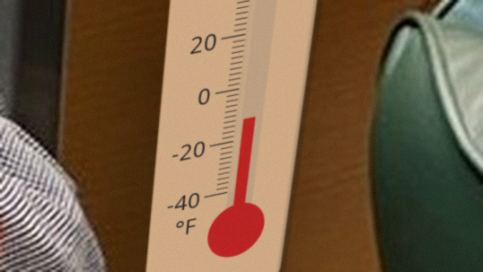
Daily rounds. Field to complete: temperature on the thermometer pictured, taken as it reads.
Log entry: -12 °F
